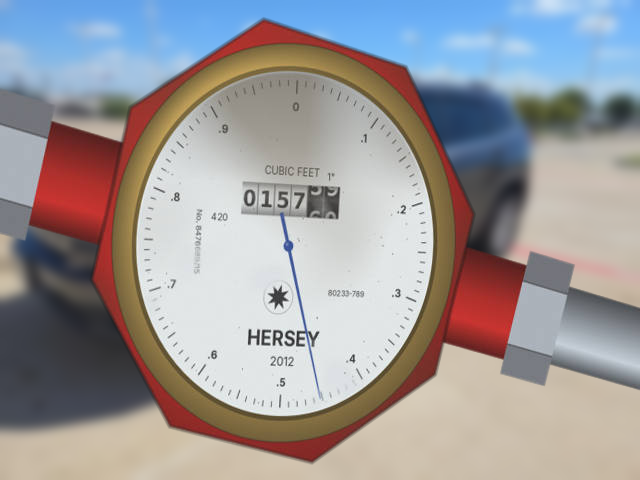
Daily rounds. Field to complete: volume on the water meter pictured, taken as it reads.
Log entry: 15759.45 ft³
